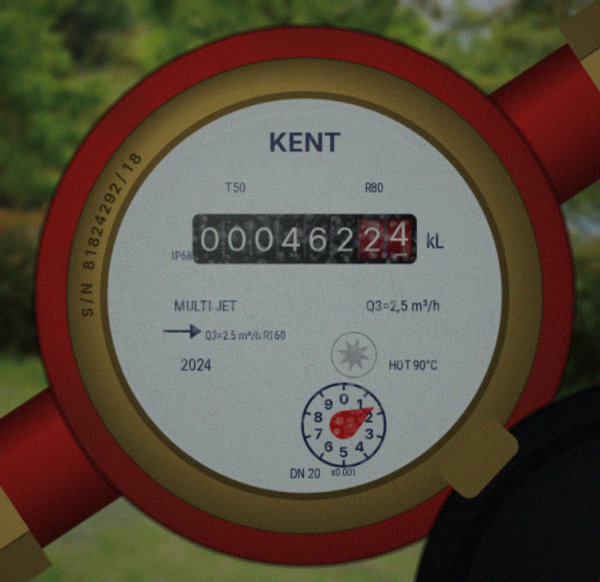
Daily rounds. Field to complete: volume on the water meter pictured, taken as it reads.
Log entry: 462.241 kL
